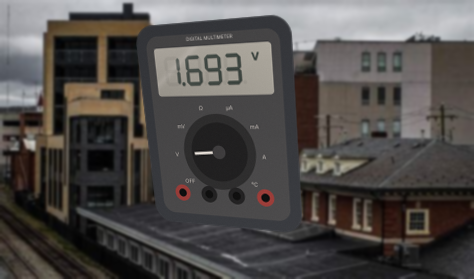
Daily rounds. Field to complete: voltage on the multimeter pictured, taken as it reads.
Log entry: 1.693 V
